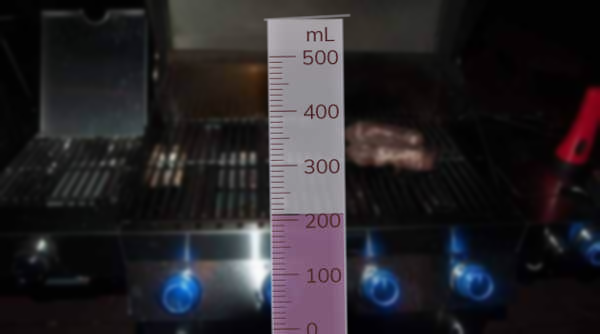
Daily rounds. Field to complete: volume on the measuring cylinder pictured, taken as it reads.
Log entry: 210 mL
